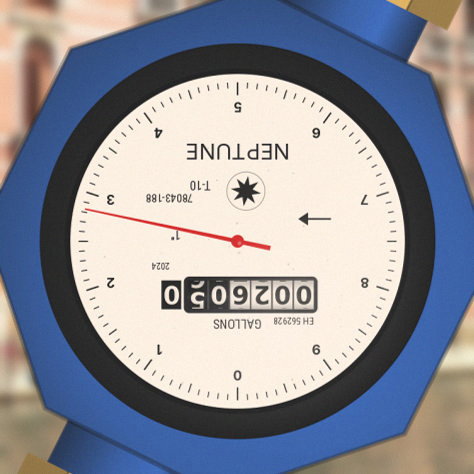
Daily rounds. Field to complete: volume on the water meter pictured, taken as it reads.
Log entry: 26052.8 gal
